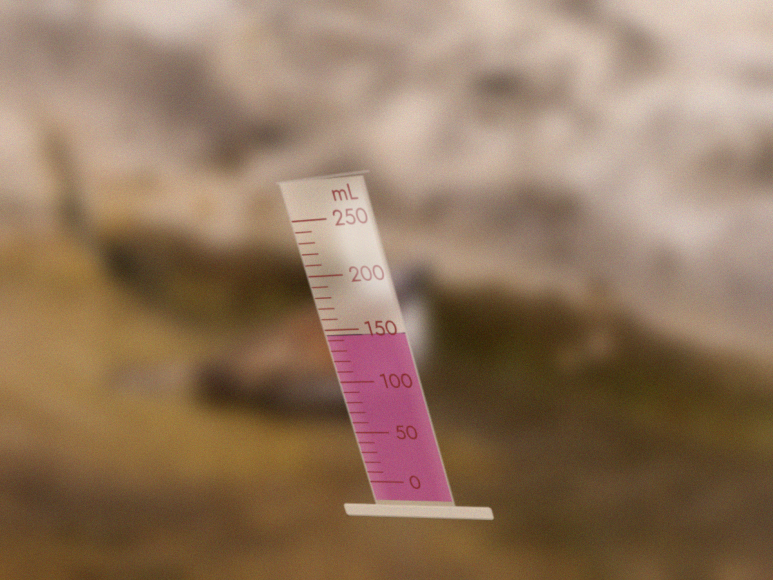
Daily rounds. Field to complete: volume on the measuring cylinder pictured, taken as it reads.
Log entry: 145 mL
